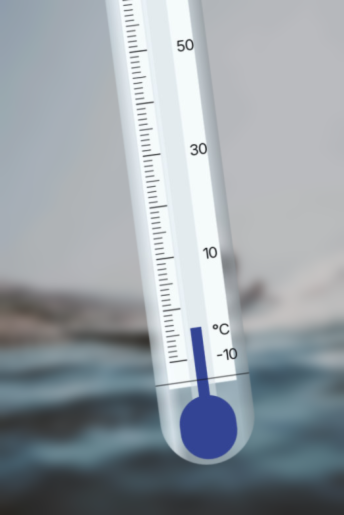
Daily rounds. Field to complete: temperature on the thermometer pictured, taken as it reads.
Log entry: -4 °C
